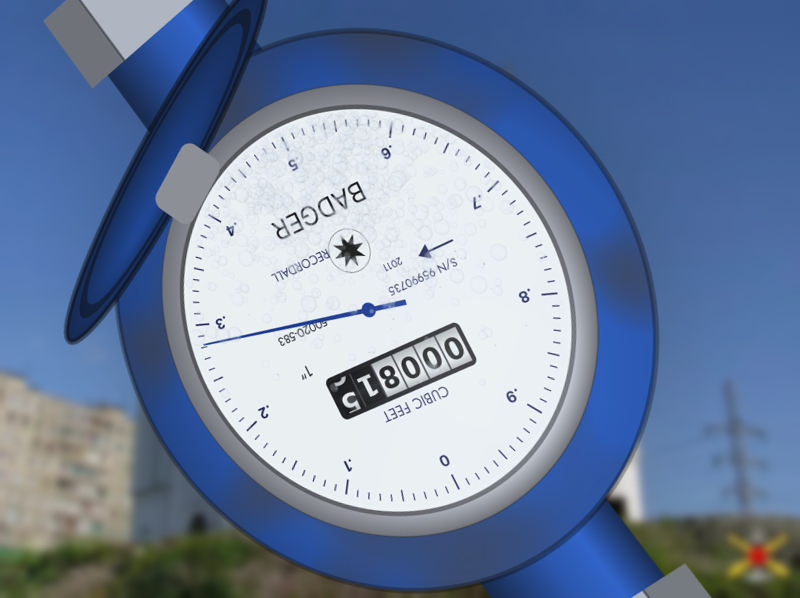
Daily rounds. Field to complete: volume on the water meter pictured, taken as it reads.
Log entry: 815.28 ft³
